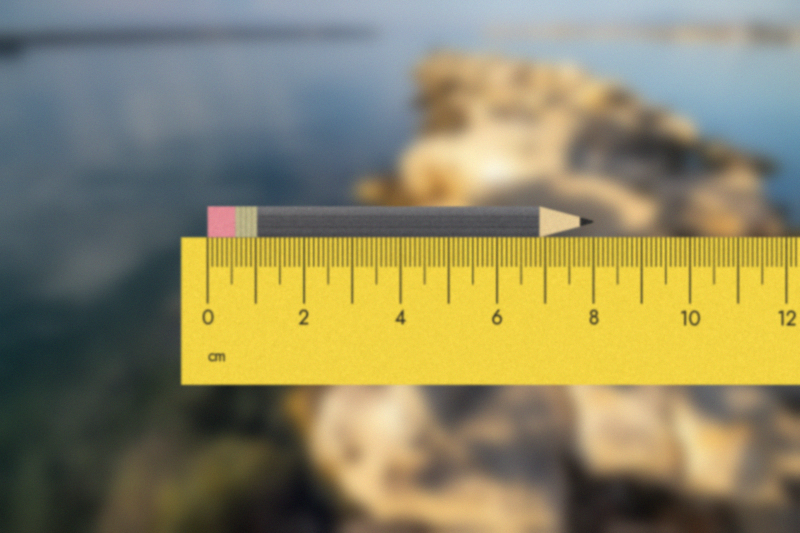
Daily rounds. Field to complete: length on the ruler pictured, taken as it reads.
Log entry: 8 cm
